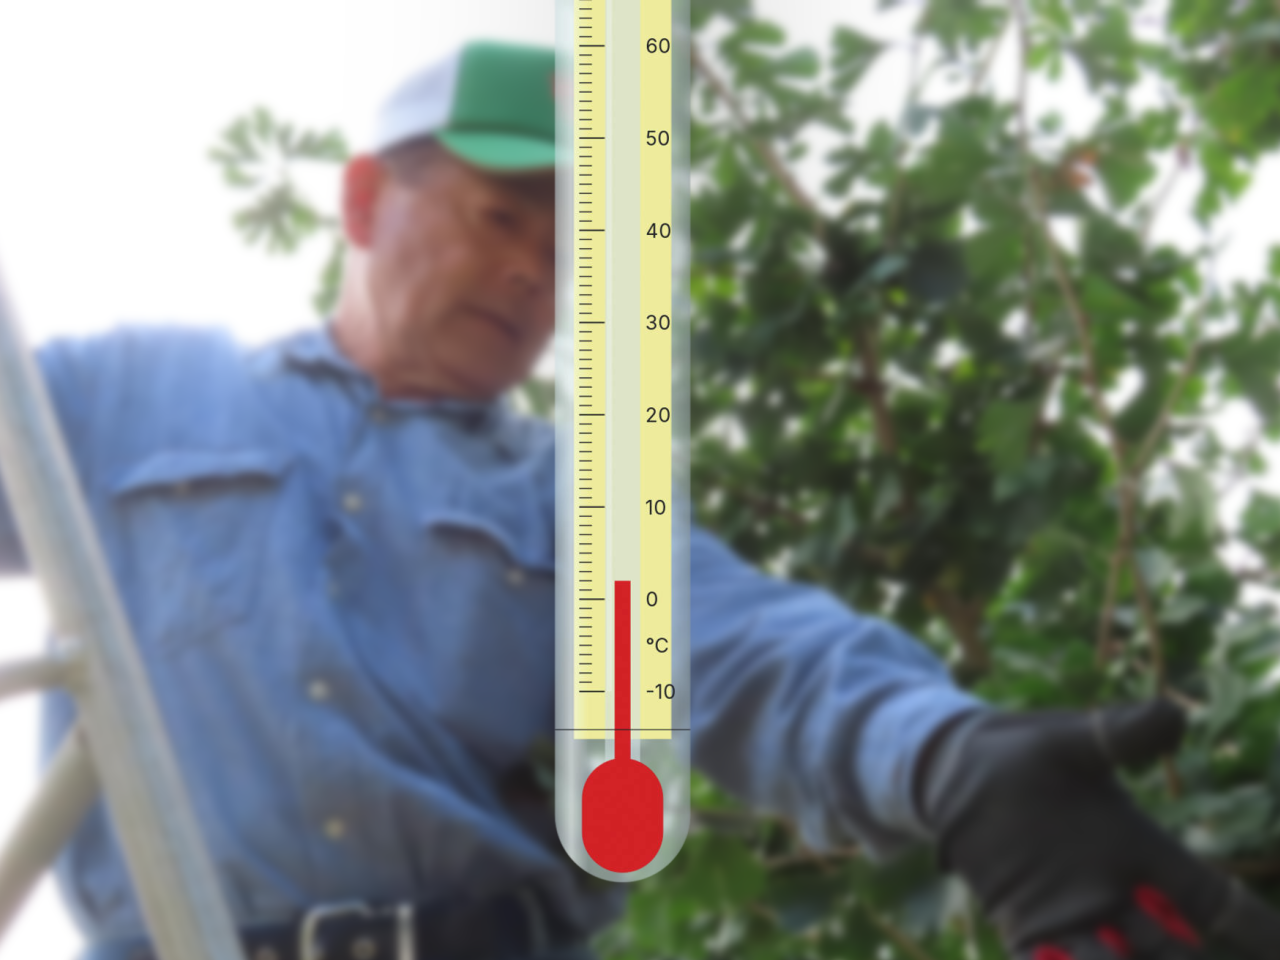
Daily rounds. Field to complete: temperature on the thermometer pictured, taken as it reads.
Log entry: 2 °C
